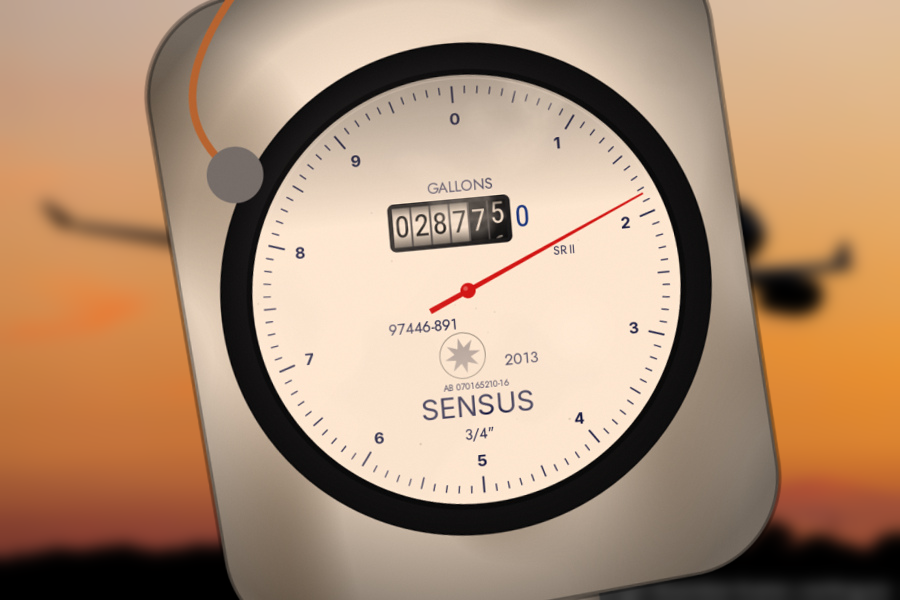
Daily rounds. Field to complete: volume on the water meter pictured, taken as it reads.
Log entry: 287751.8 gal
